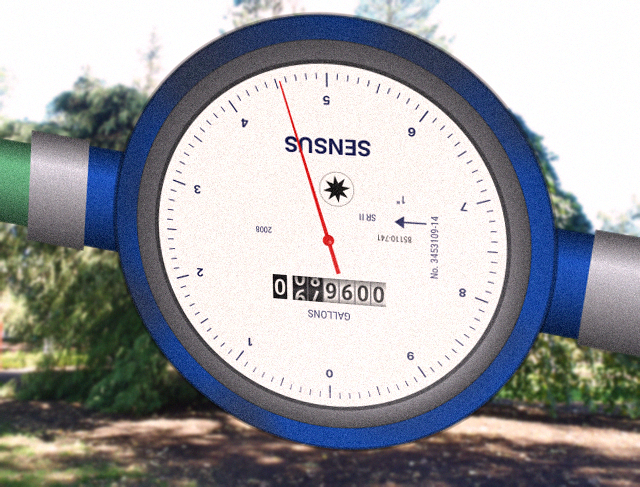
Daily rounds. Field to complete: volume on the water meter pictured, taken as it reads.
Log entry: 96794.5 gal
